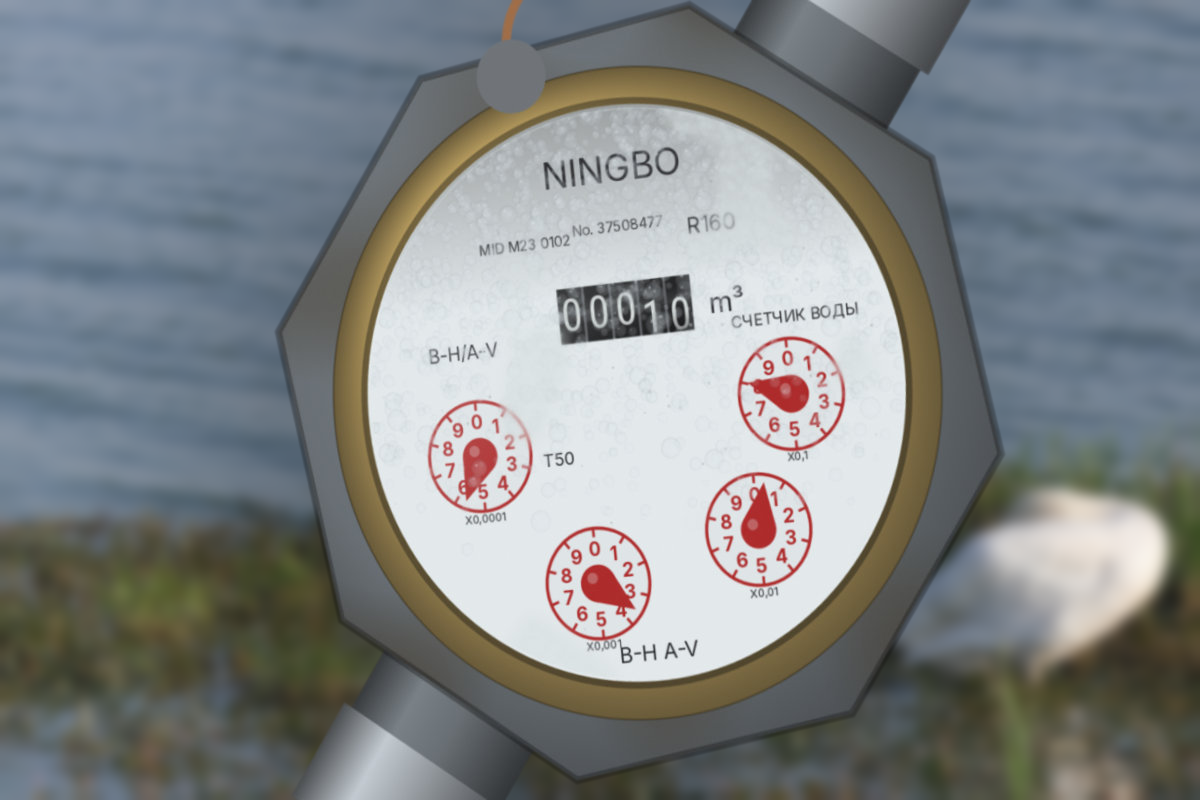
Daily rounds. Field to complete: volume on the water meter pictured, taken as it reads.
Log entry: 9.8035 m³
